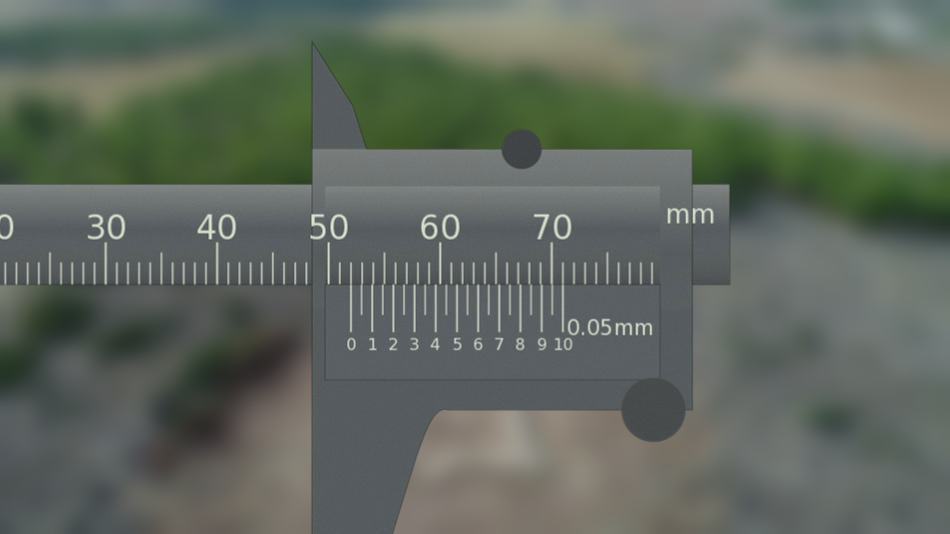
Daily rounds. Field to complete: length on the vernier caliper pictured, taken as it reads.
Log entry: 52.0 mm
